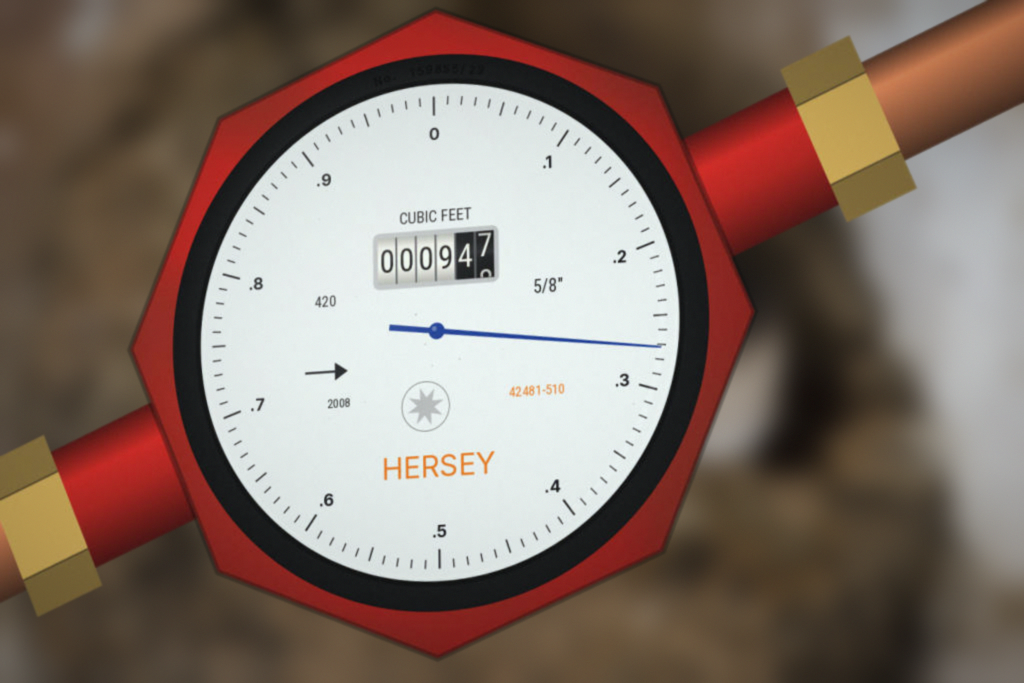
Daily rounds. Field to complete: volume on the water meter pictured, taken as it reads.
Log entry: 947.27 ft³
